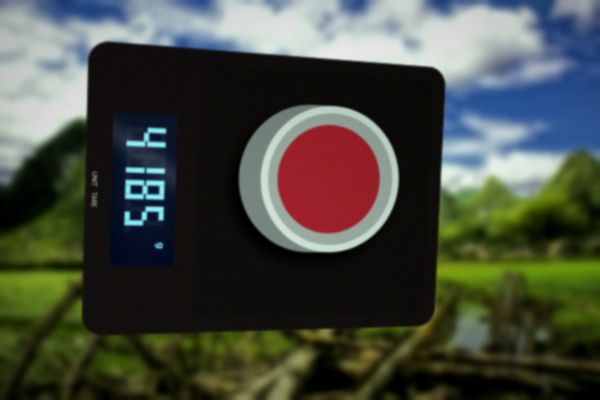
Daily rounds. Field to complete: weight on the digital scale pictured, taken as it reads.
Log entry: 4185 g
